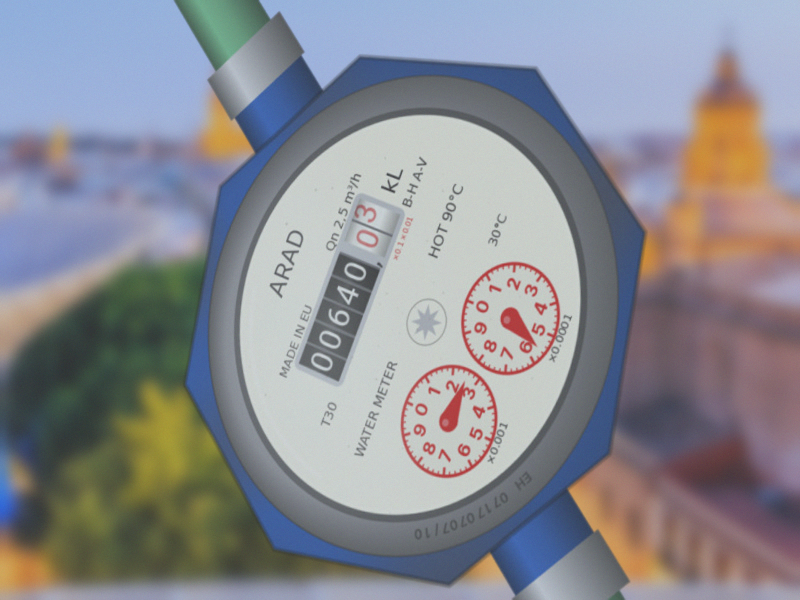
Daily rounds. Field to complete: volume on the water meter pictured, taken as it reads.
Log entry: 640.0325 kL
